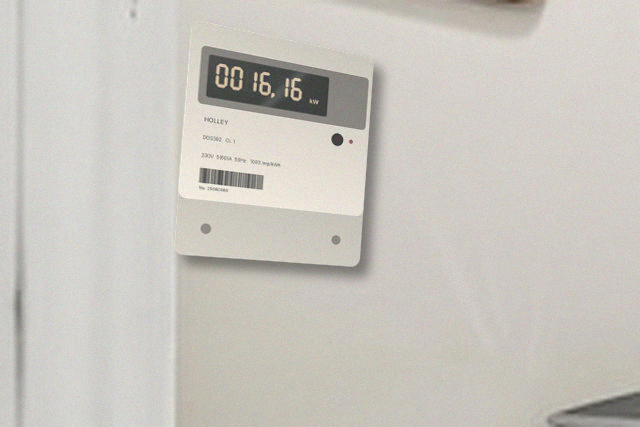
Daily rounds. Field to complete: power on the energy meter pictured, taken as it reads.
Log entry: 16.16 kW
